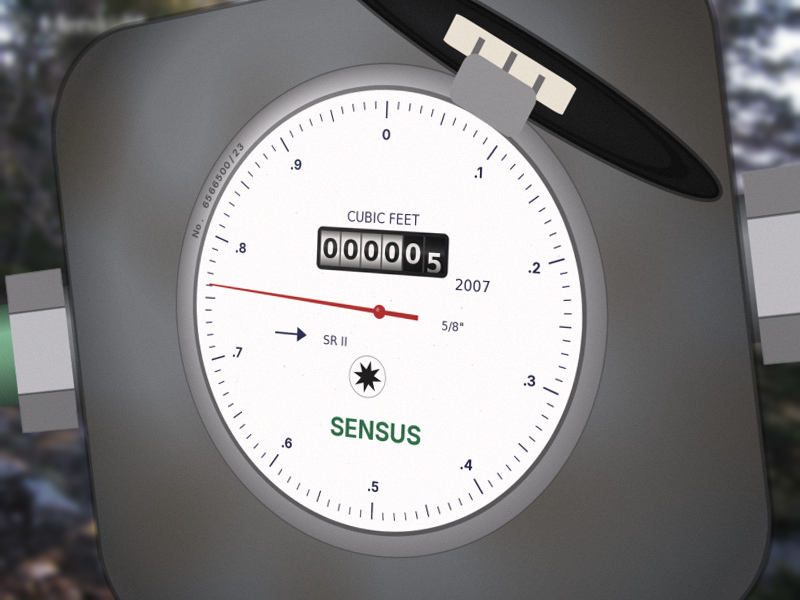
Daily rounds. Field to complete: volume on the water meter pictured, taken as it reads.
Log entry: 4.76 ft³
